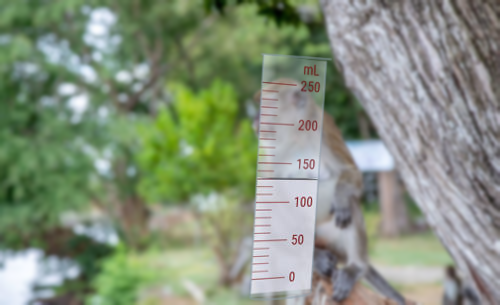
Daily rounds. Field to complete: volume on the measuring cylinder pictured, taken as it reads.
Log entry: 130 mL
